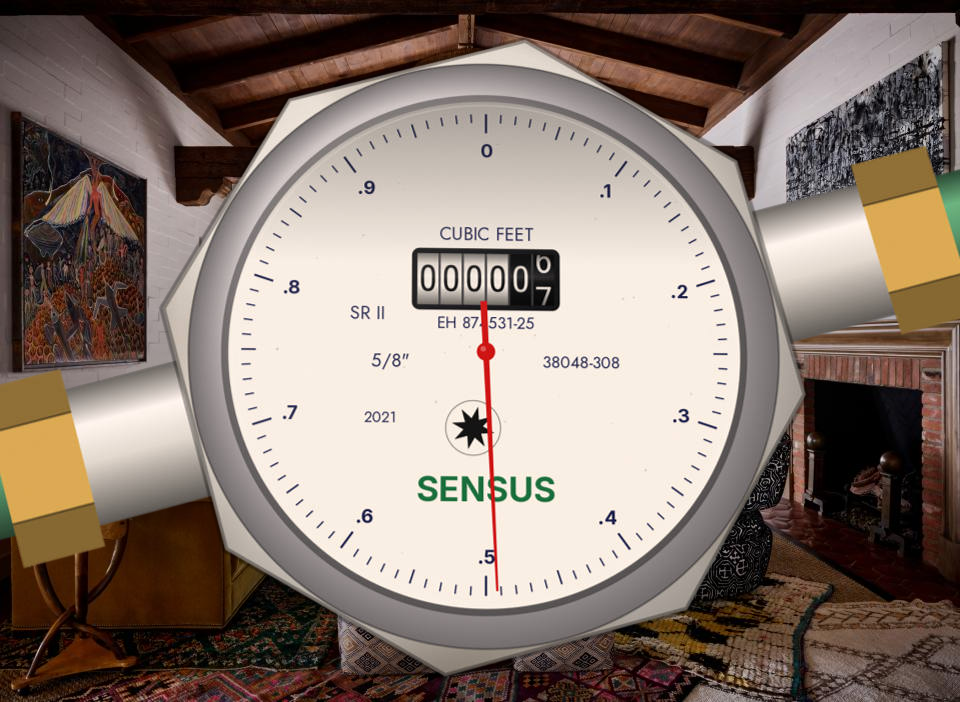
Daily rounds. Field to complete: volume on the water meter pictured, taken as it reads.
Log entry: 6.49 ft³
